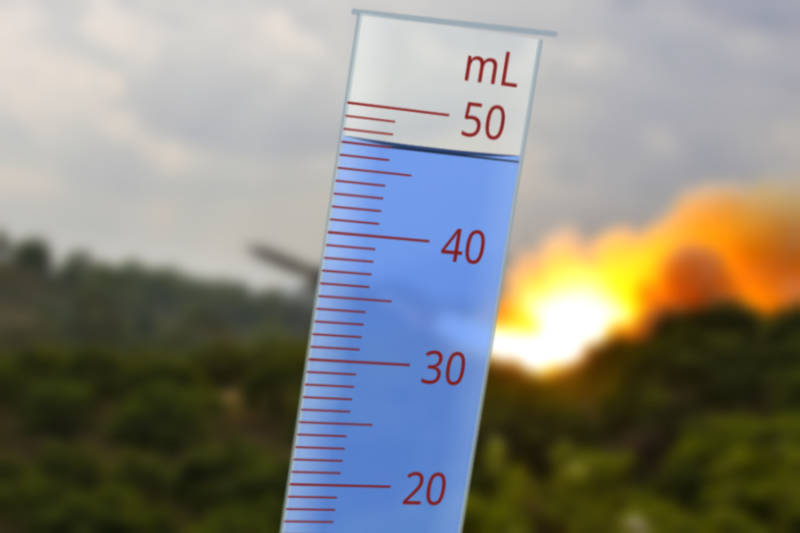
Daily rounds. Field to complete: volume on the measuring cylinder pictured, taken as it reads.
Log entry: 47 mL
